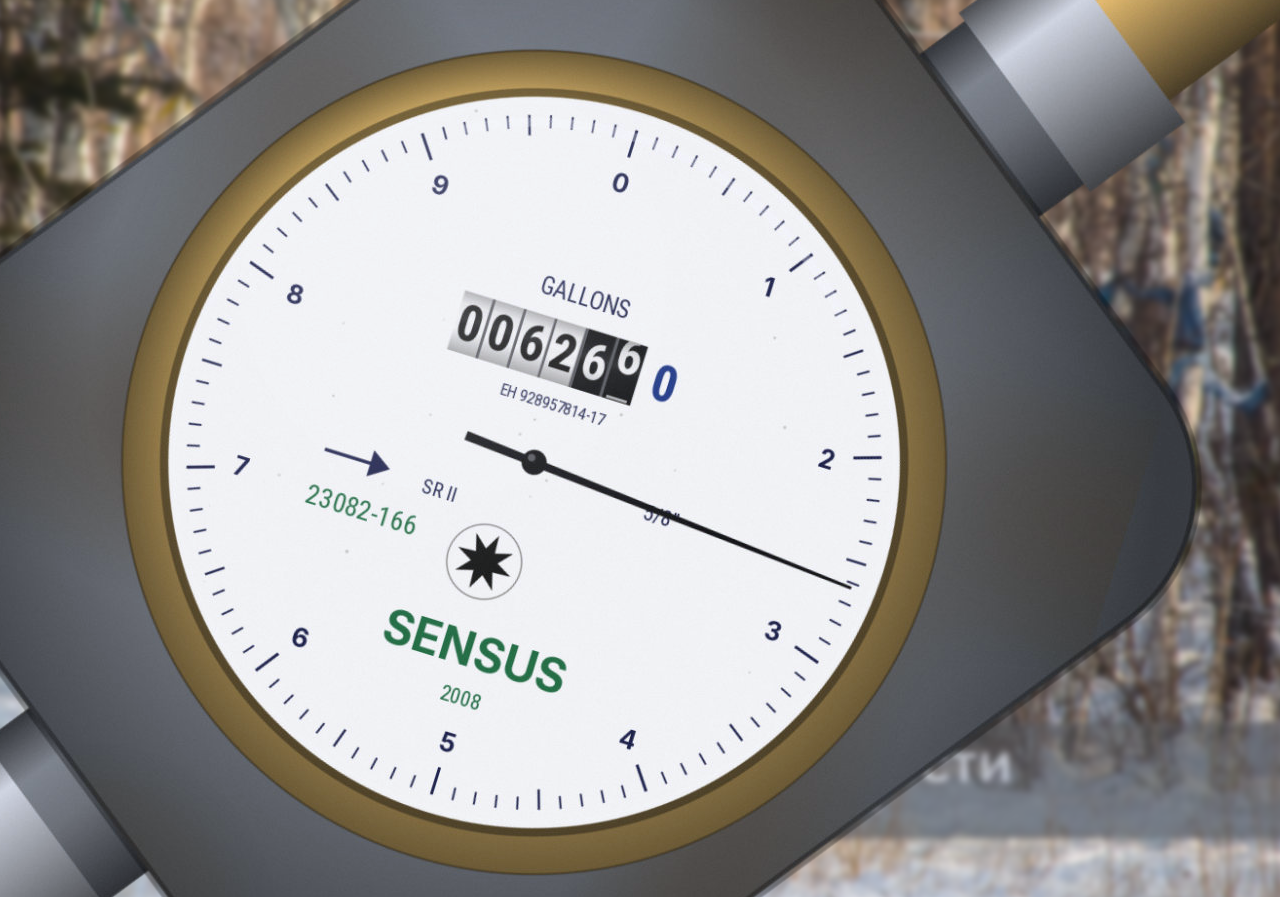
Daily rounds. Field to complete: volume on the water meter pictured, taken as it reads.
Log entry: 62662.6 gal
